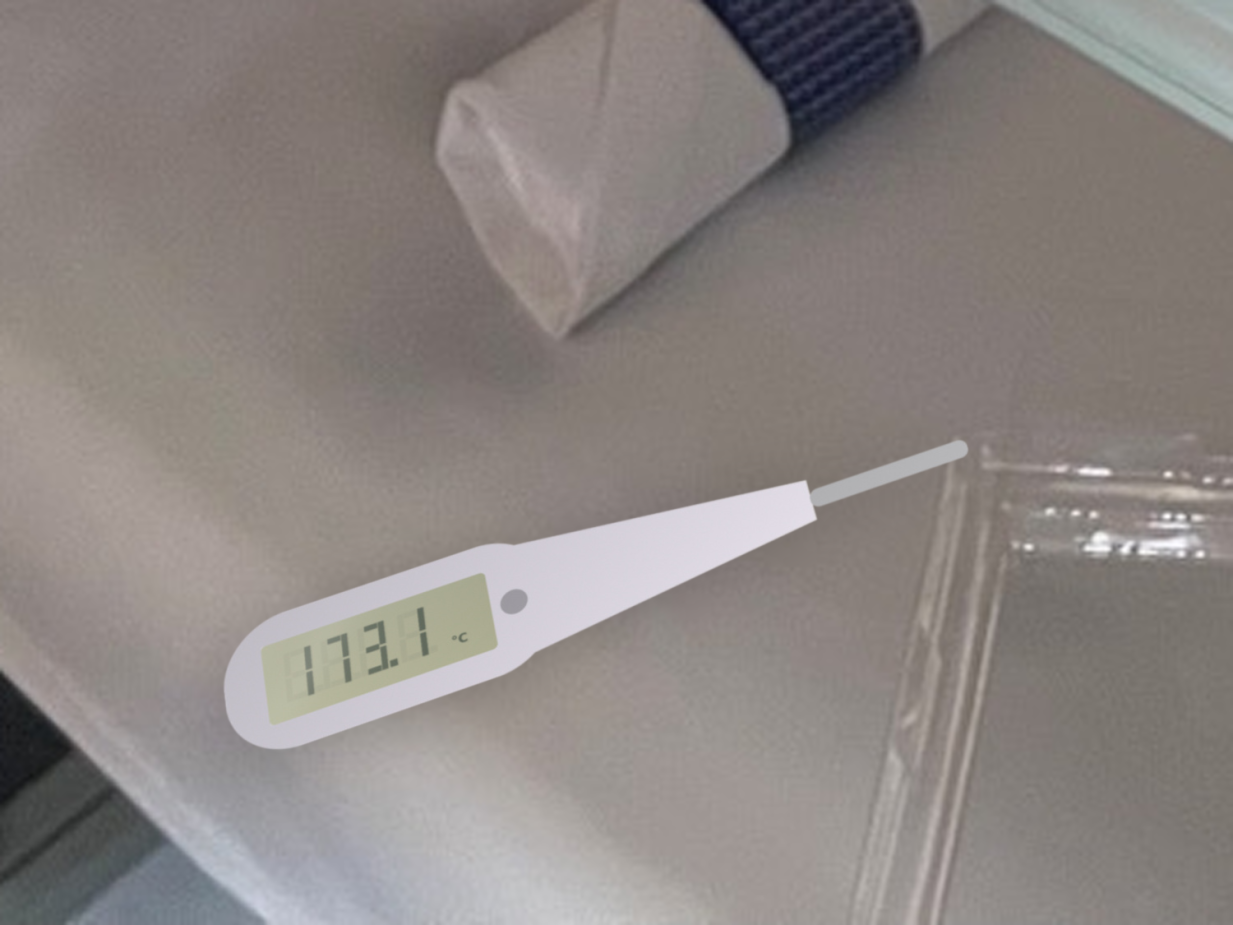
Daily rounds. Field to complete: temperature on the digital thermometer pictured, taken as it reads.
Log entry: 173.1 °C
